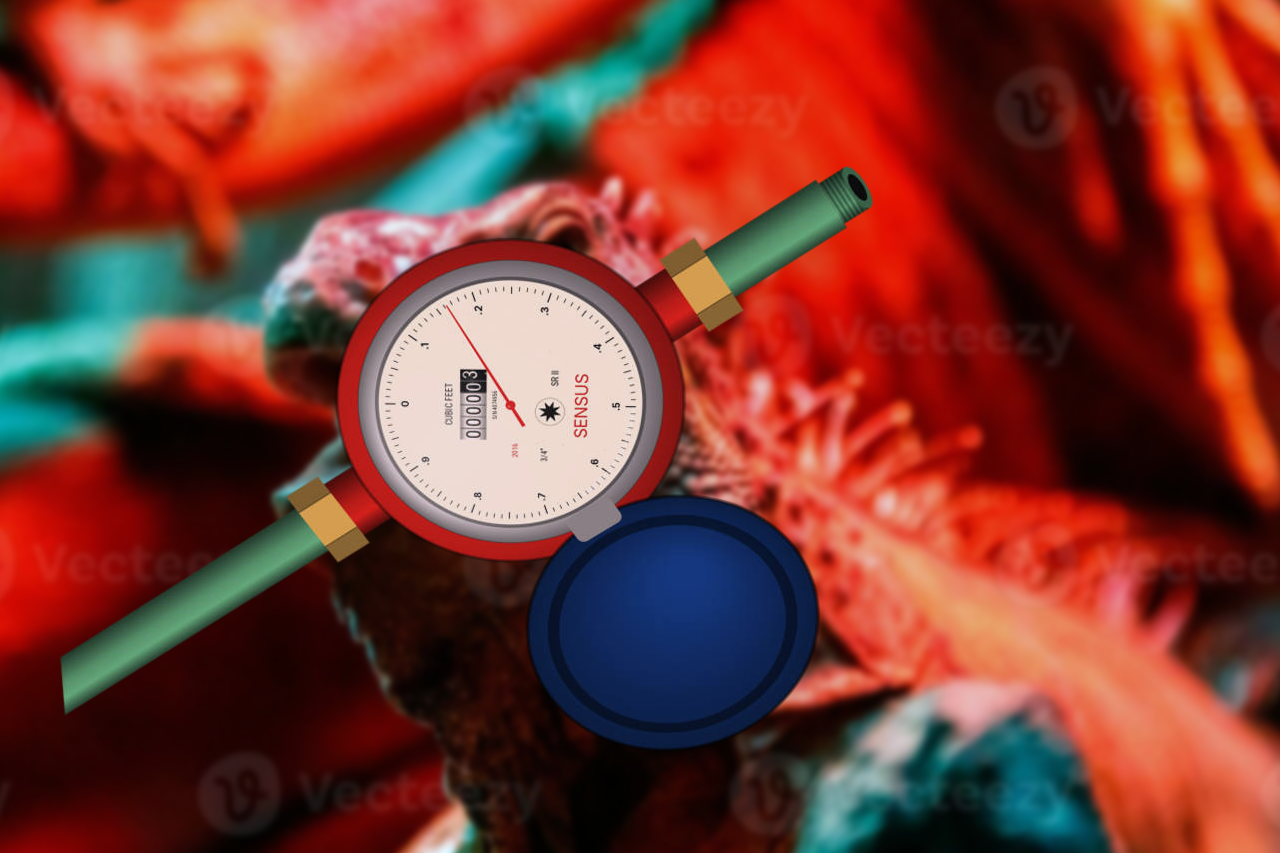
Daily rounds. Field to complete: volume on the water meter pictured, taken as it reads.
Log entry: 3.16 ft³
